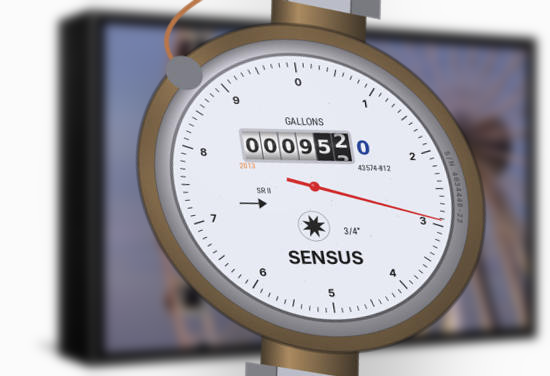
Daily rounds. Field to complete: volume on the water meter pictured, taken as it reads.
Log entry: 9522.9 gal
